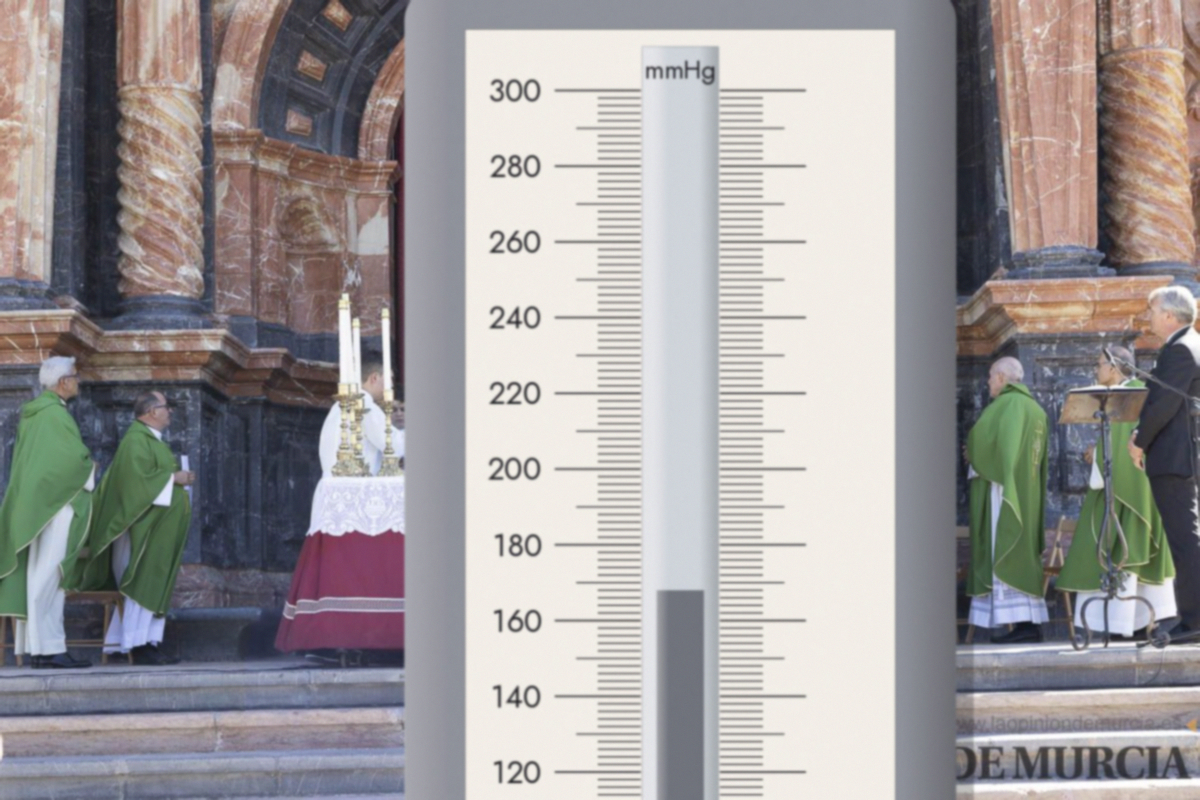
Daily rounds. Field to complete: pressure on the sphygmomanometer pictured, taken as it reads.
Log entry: 168 mmHg
